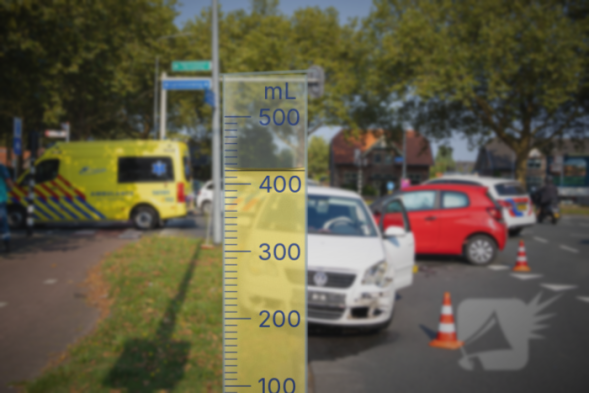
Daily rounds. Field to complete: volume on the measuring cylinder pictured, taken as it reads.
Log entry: 420 mL
